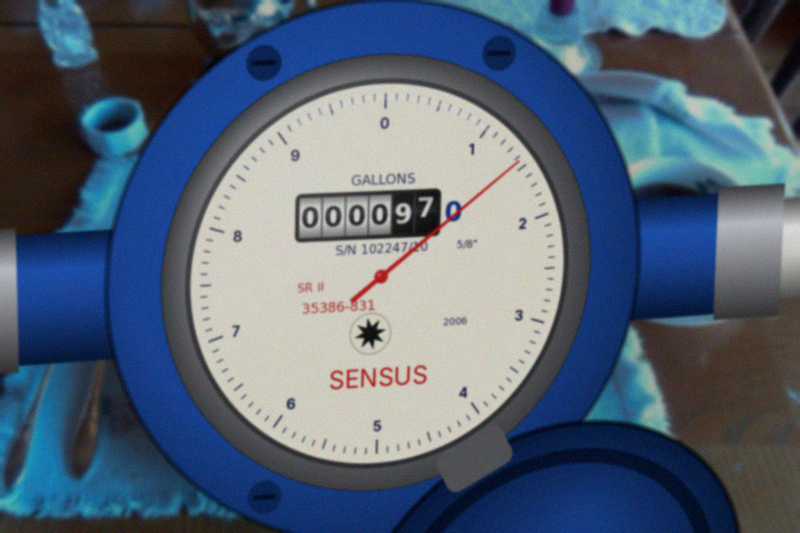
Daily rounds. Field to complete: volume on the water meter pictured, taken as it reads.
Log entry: 971.4 gal
